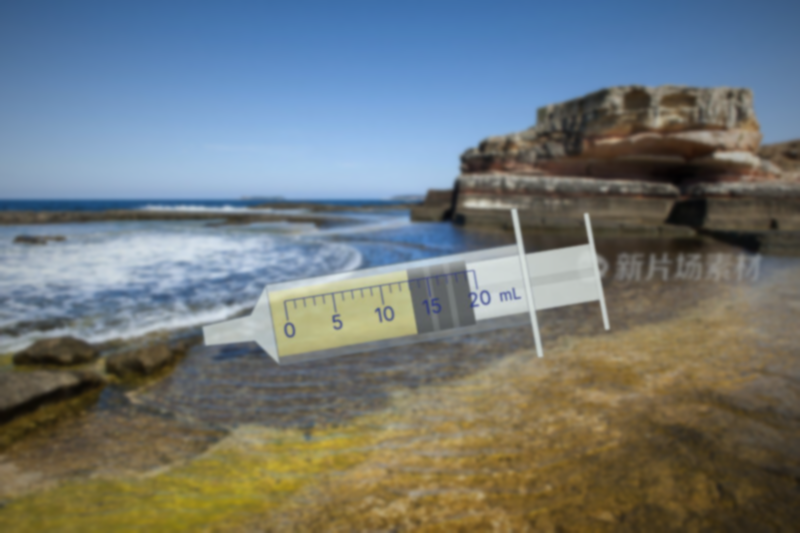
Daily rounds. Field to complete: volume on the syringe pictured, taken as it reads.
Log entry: 13 mL
